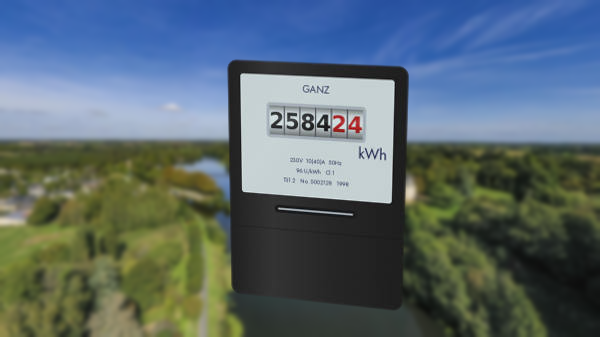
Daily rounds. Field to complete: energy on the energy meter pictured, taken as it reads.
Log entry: 2584.24 kWh
